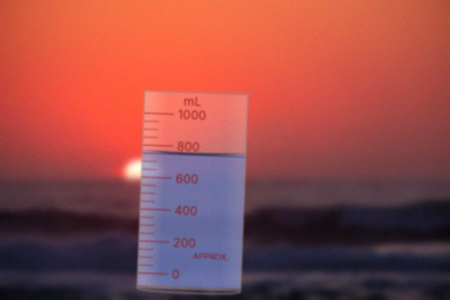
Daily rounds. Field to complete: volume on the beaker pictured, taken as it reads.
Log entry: 750 mL
